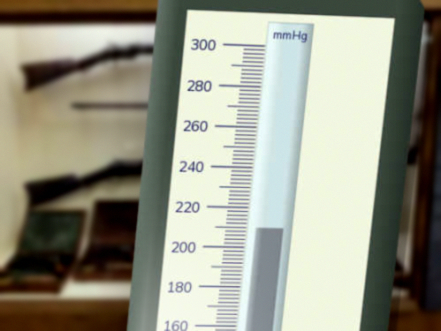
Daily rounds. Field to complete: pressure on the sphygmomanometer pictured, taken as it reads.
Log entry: 210 mmHg
